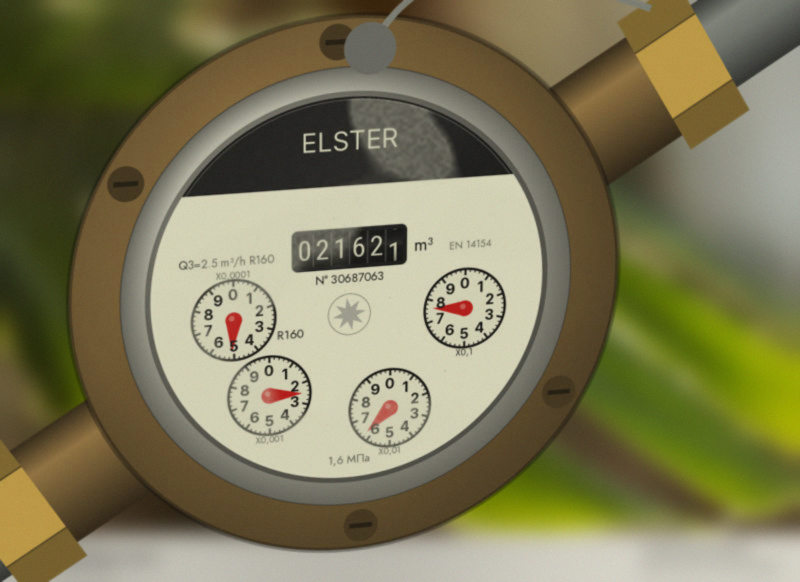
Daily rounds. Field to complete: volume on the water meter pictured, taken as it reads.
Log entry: 21620.7625 m³
